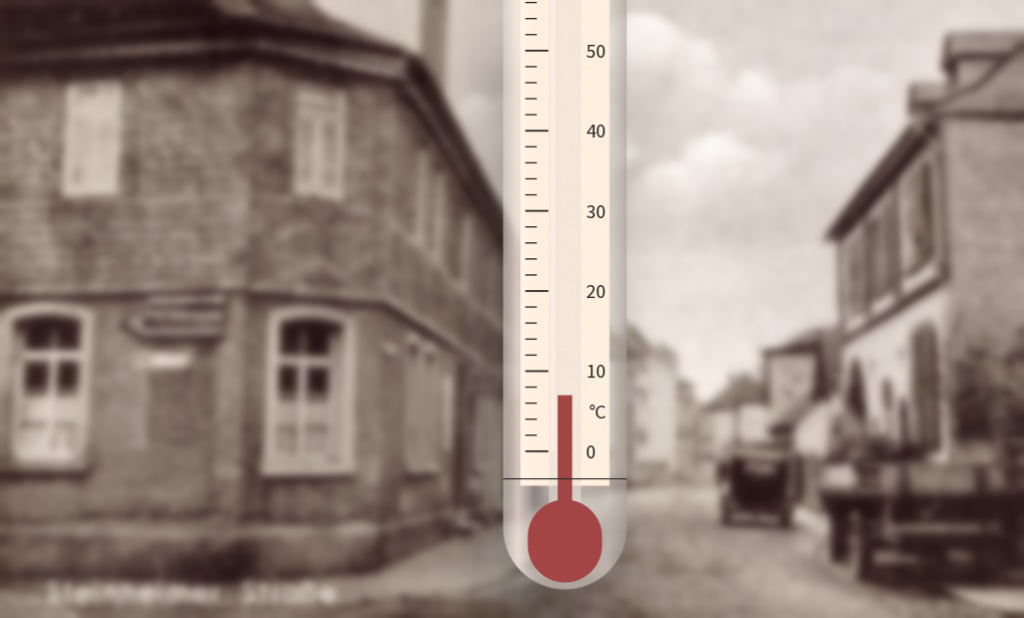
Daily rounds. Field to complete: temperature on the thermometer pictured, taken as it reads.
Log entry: 7 °C
